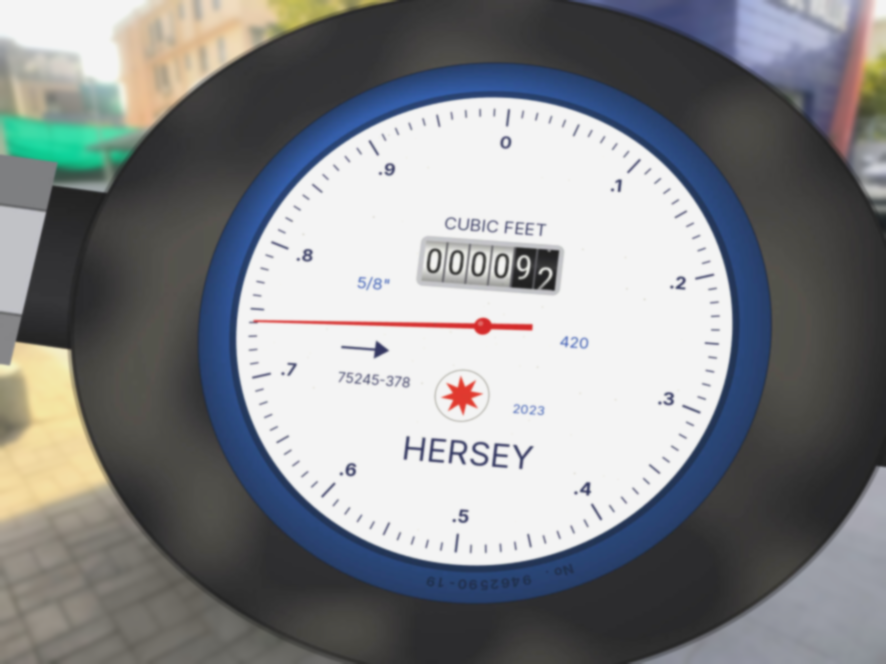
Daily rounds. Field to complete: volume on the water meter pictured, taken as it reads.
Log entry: 91.74 ft³
